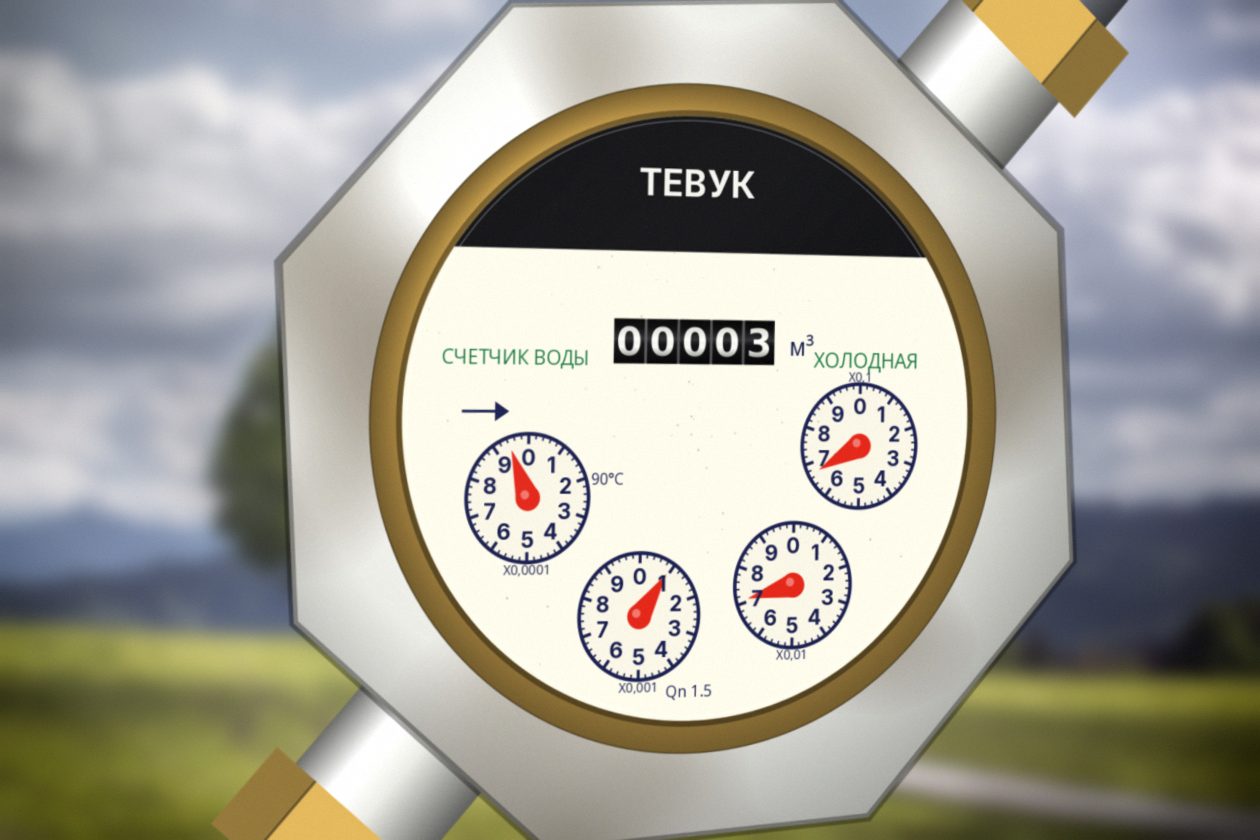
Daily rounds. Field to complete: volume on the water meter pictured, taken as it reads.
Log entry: 3.6709 m³
